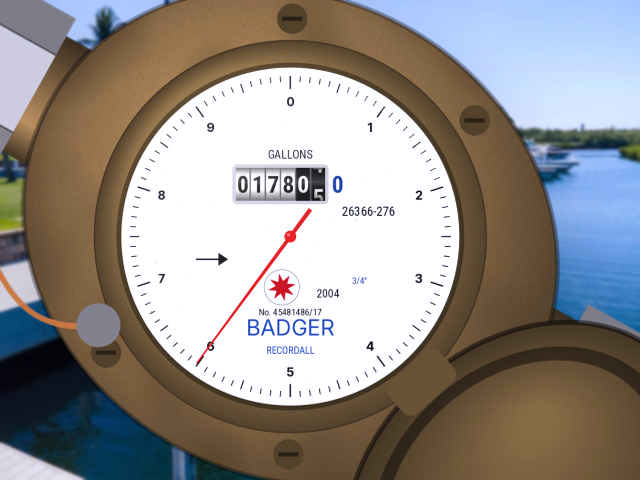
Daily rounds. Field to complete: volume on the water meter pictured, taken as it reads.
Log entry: 178046.0 gal
